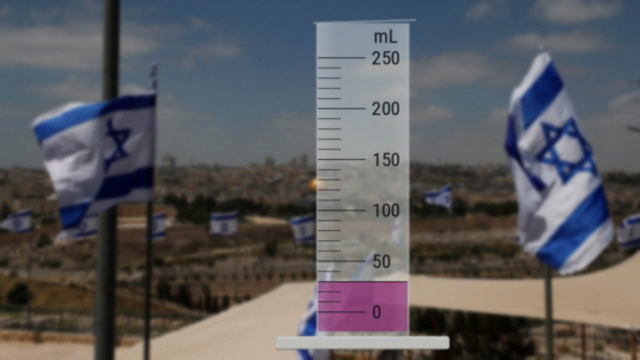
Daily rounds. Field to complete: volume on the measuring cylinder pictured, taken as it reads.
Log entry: 30 mL
